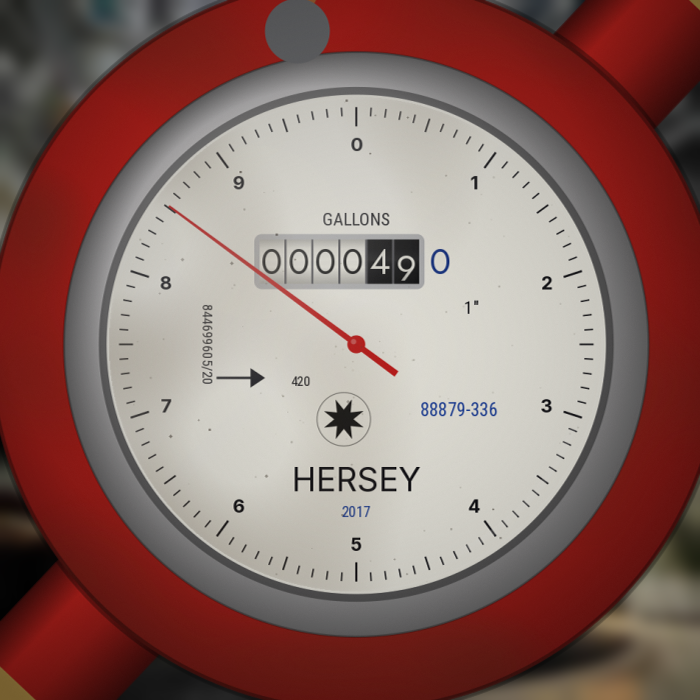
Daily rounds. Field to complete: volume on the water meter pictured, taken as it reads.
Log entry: 488.5 gal
